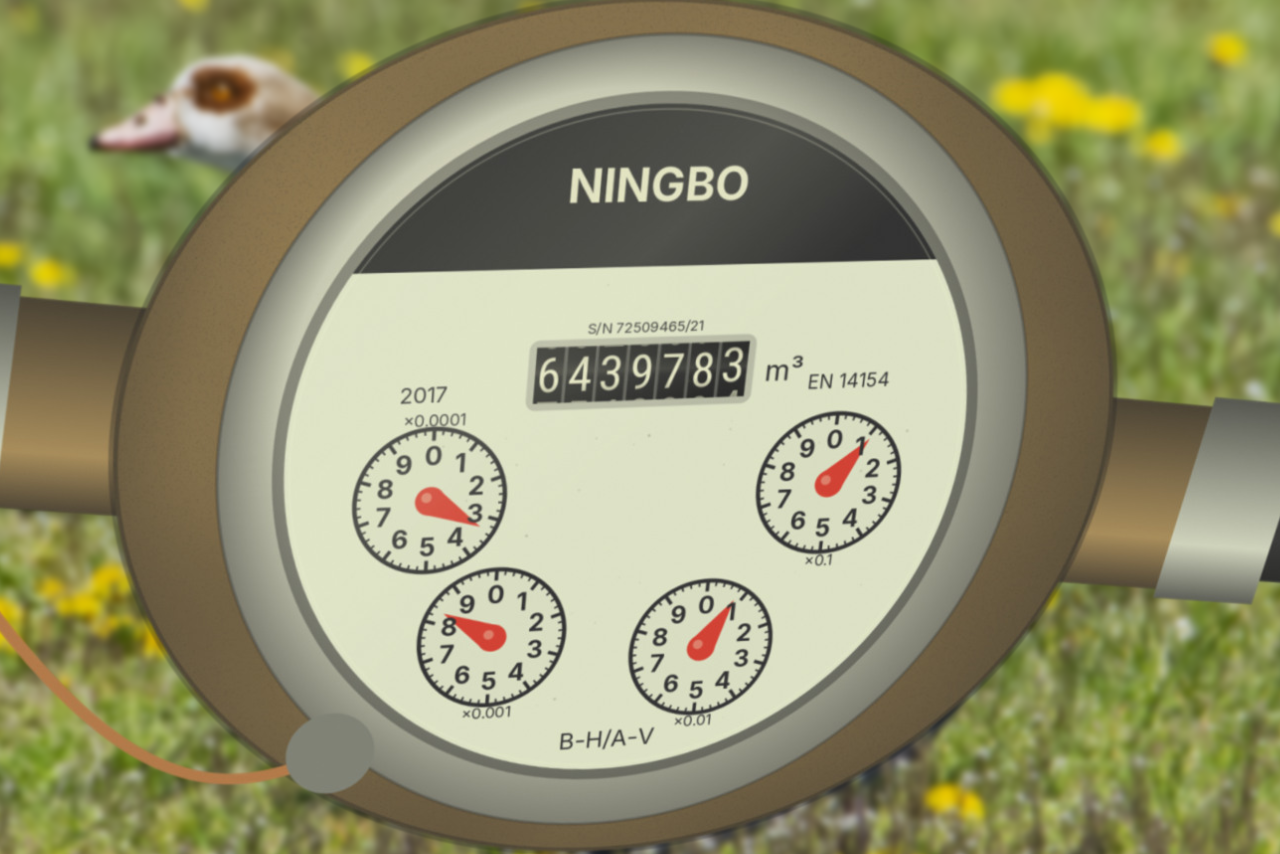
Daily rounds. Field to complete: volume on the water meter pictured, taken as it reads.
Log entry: 6439783.1083 m³
